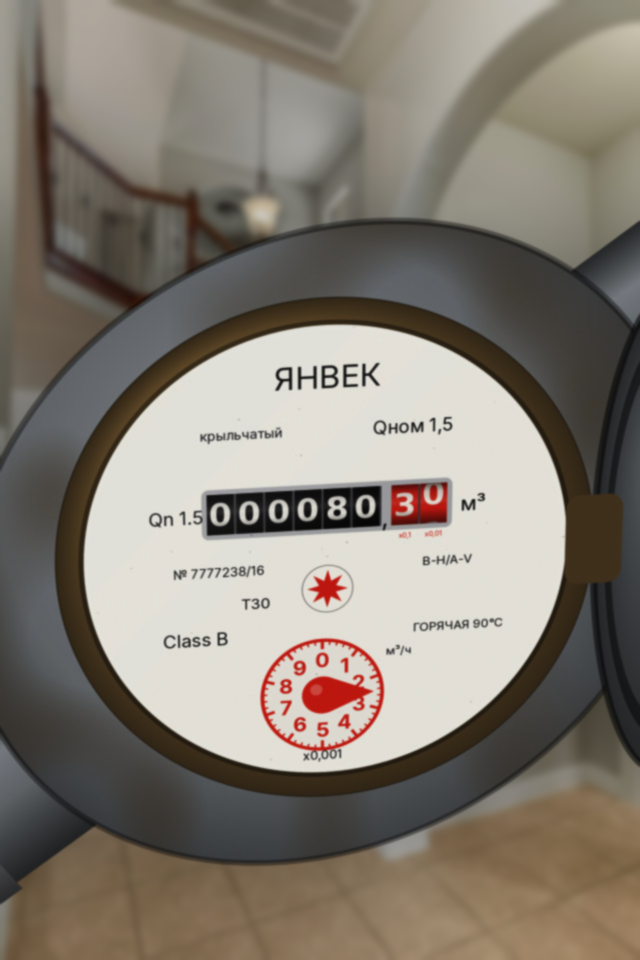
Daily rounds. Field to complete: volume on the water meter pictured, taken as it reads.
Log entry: 80.302 m³
